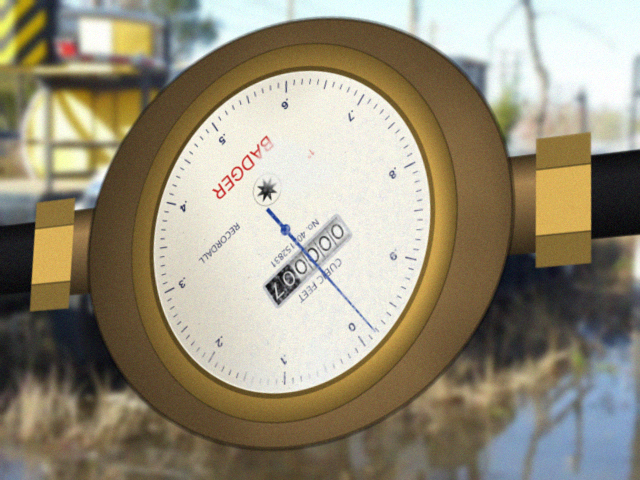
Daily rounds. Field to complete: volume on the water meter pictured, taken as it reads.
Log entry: 6.98 ft³
